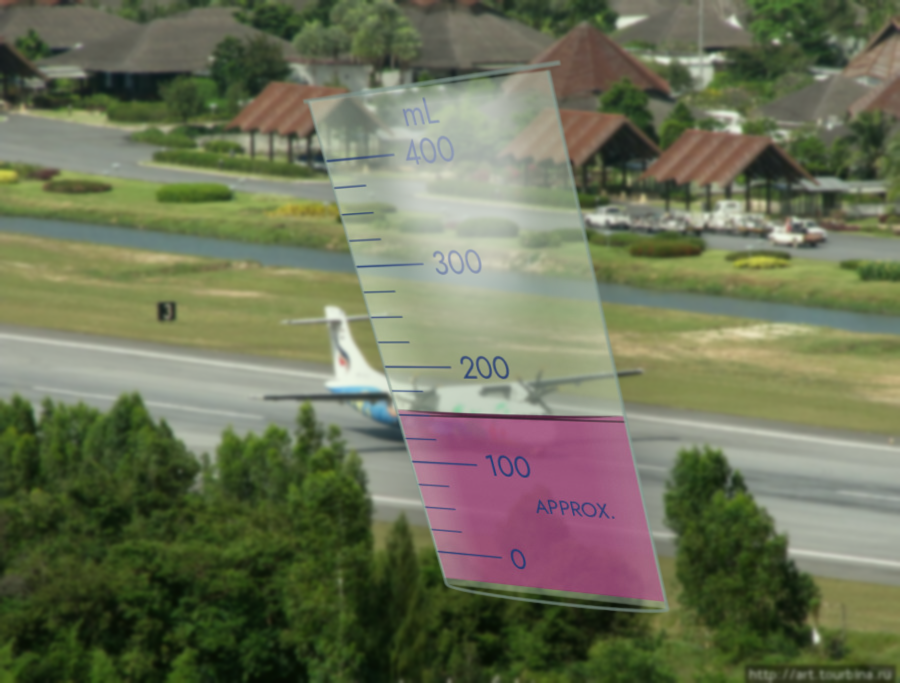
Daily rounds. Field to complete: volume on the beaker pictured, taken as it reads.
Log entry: 150 mL
